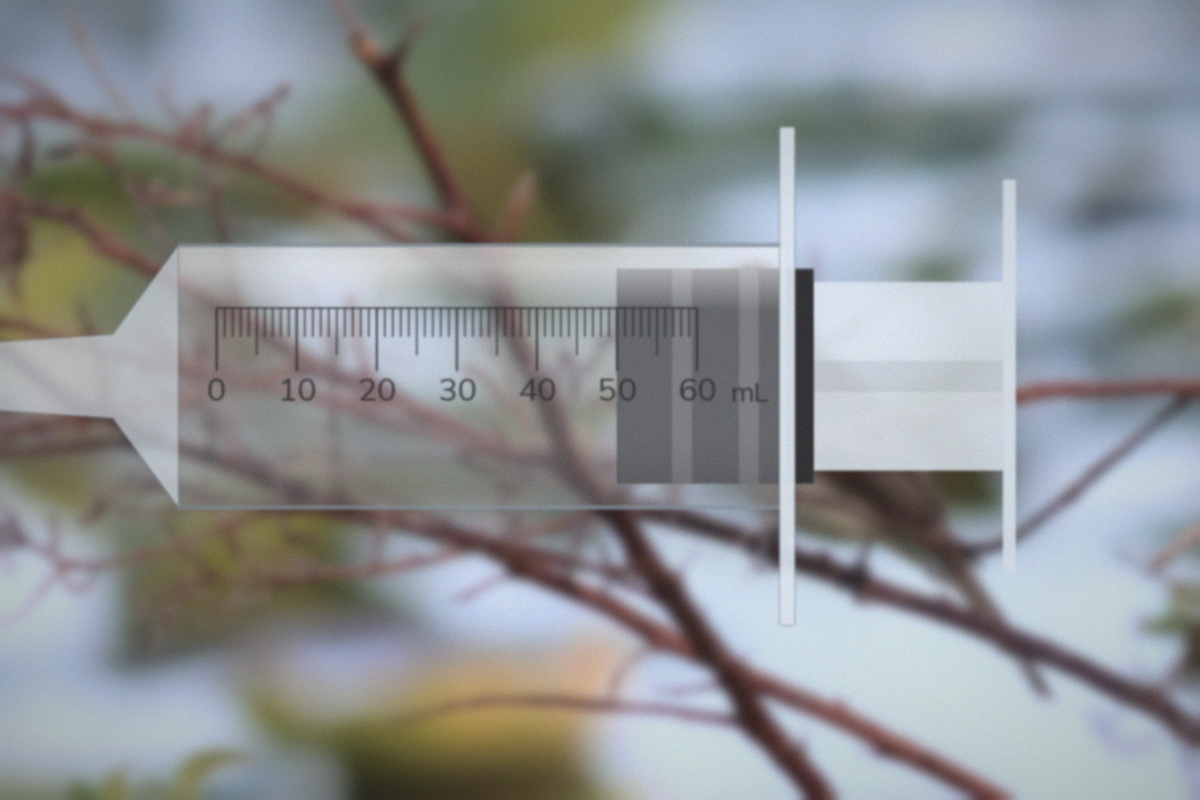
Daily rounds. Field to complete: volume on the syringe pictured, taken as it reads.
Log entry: 50 mL
